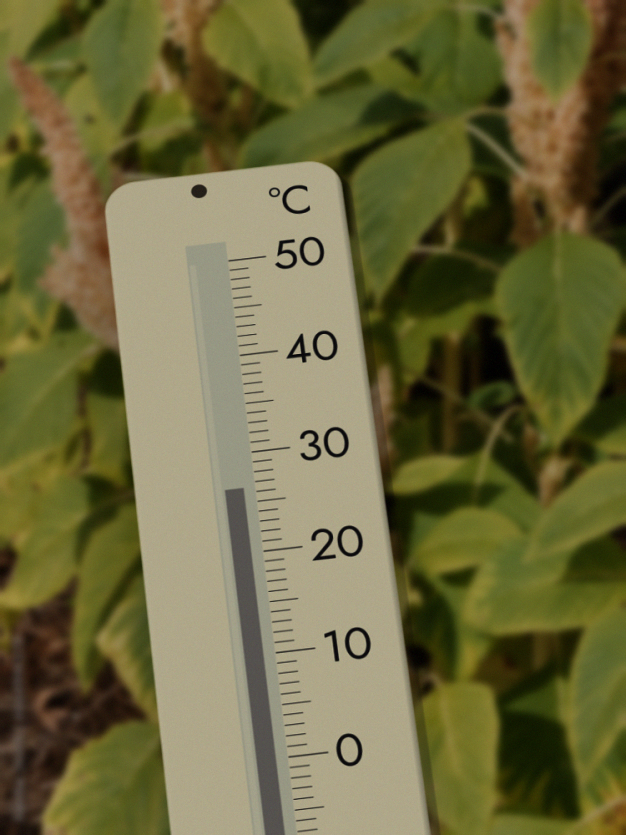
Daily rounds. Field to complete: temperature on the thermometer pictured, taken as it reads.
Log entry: 26.5 °C
